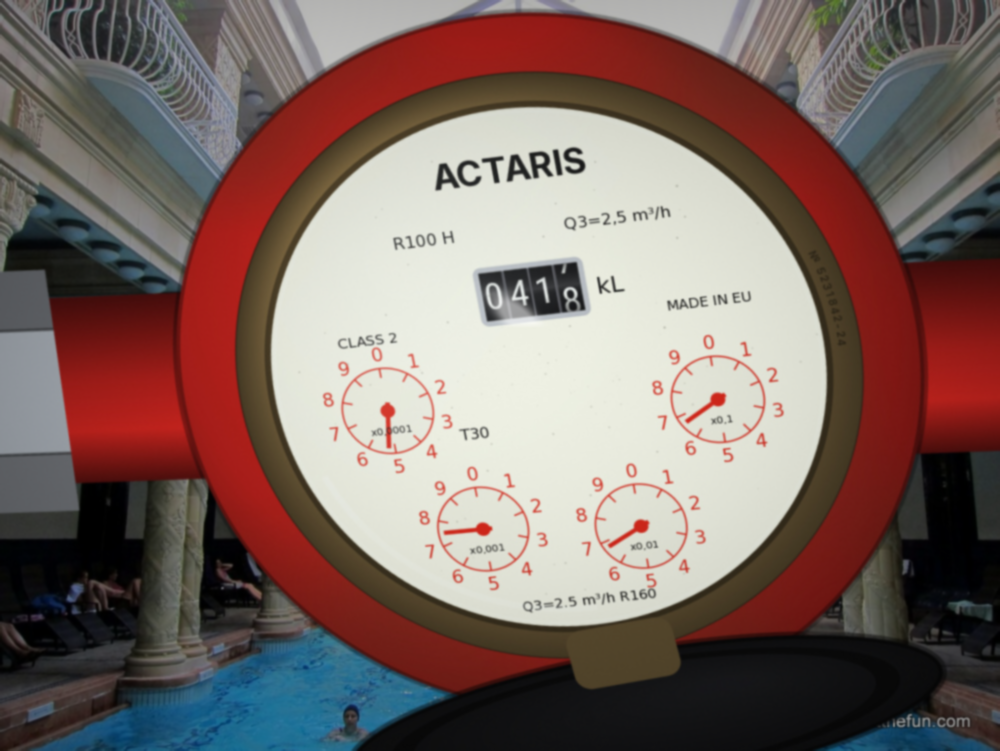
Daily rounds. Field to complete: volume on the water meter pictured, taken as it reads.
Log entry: 417.6675 kL
